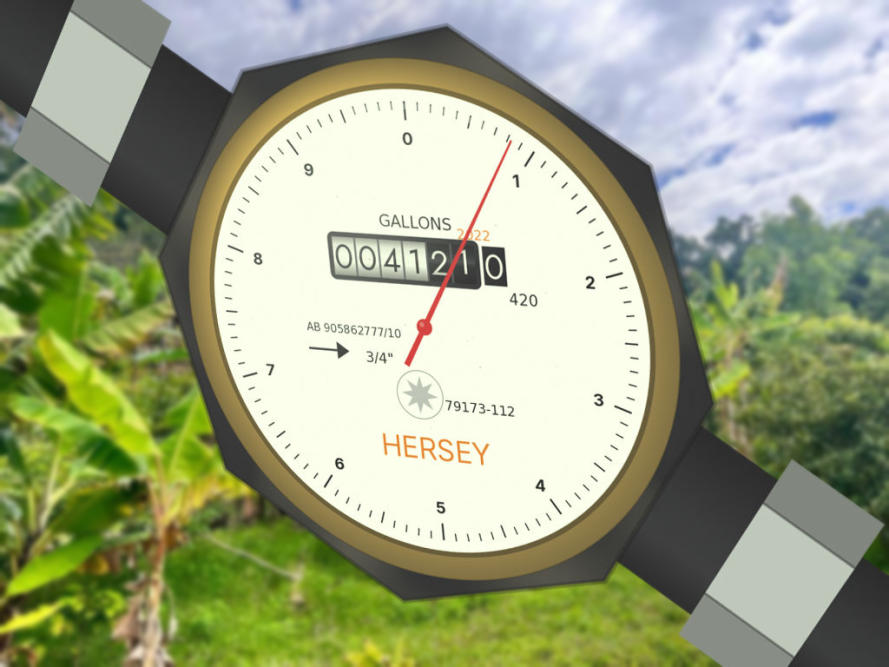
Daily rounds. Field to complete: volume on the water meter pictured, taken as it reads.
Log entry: 41210.8 gal
